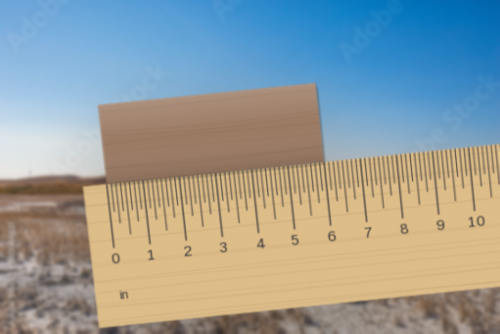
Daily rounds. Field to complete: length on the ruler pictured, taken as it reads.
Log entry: 6 in
